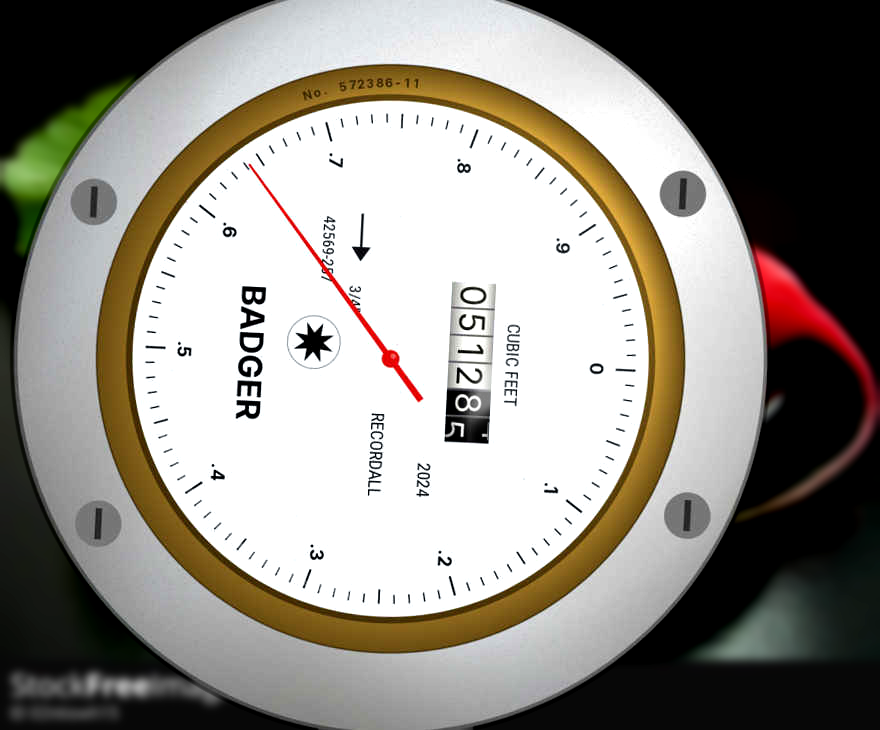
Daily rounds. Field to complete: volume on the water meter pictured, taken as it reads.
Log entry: 51284.64 ft³
